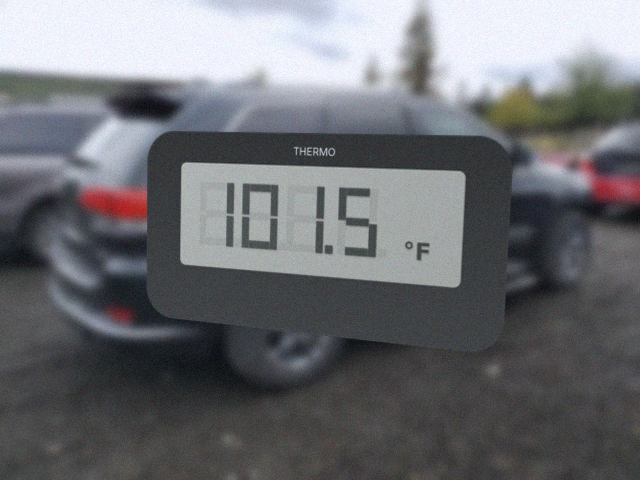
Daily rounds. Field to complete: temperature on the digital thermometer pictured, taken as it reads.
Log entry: 101.5 °F
